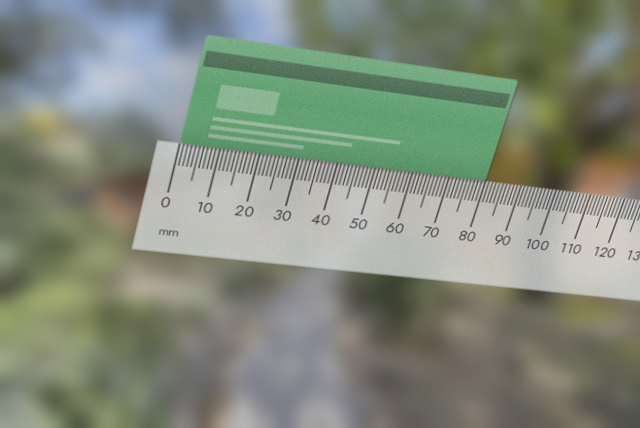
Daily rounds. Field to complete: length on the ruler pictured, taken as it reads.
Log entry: 80 mm
